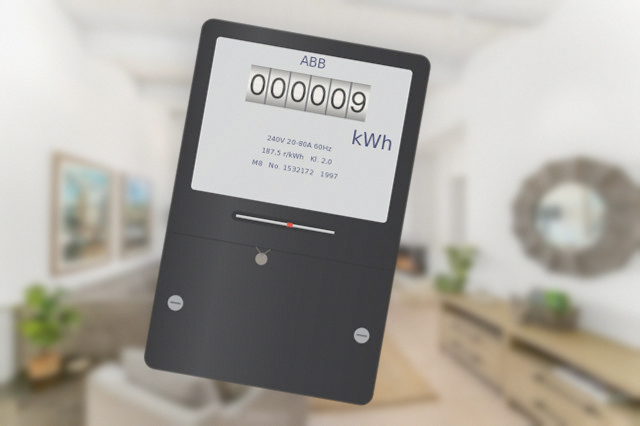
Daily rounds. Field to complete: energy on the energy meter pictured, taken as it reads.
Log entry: 9 kWh
